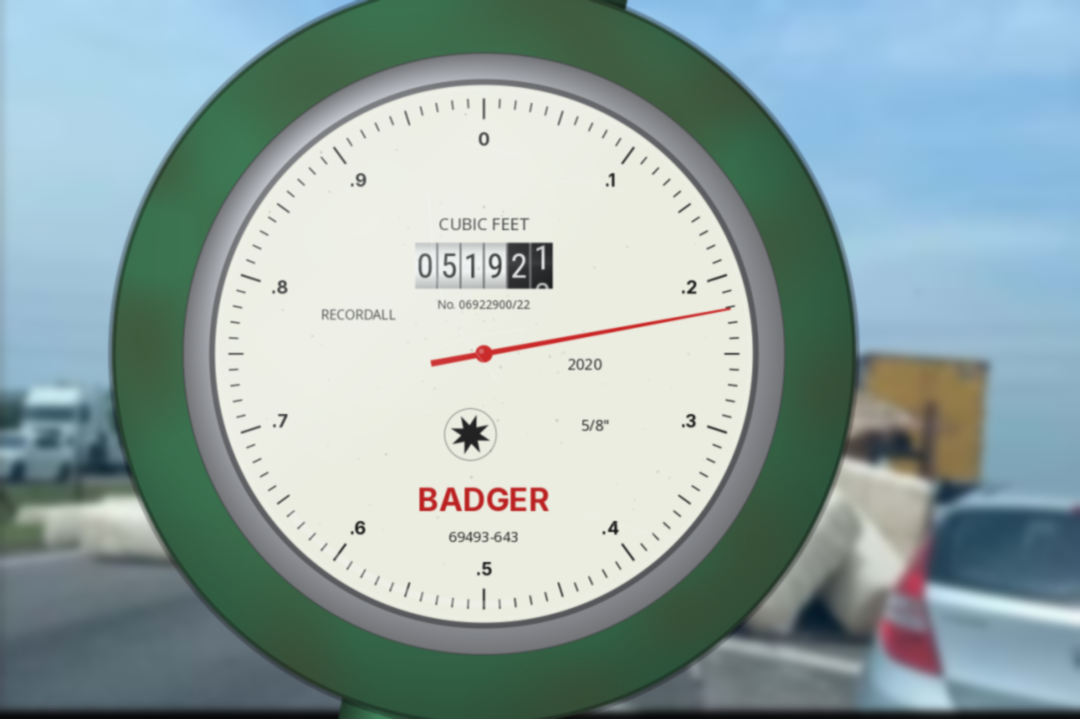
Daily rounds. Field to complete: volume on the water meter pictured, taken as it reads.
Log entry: 51921.22 ft³
